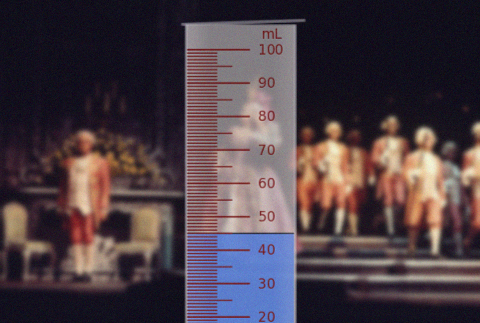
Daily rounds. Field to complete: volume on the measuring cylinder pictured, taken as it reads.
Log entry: 45 mL
